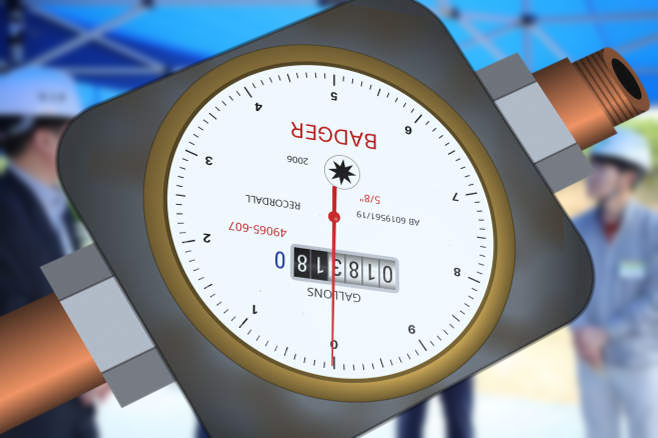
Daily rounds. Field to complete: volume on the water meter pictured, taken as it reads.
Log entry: 183180.0 gal
